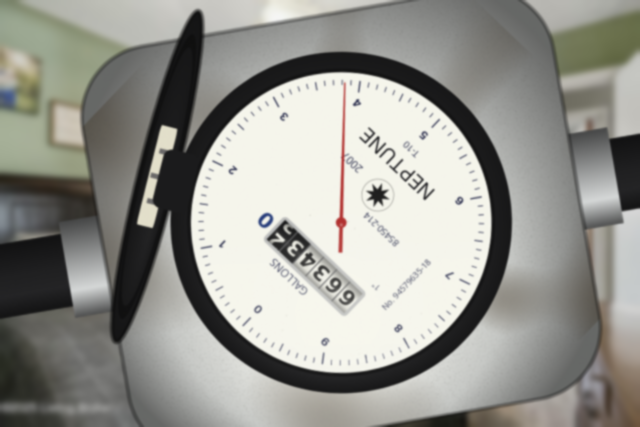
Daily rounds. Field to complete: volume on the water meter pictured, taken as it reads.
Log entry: 6634323.8 gal
